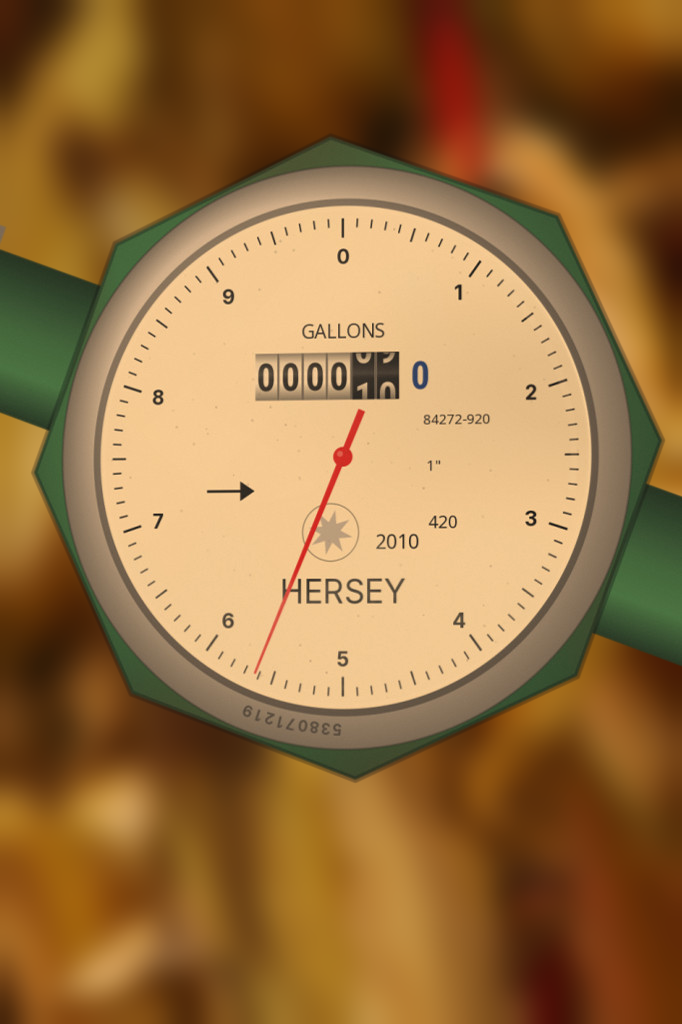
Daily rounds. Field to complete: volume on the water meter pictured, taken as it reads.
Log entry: 95.6 gal
